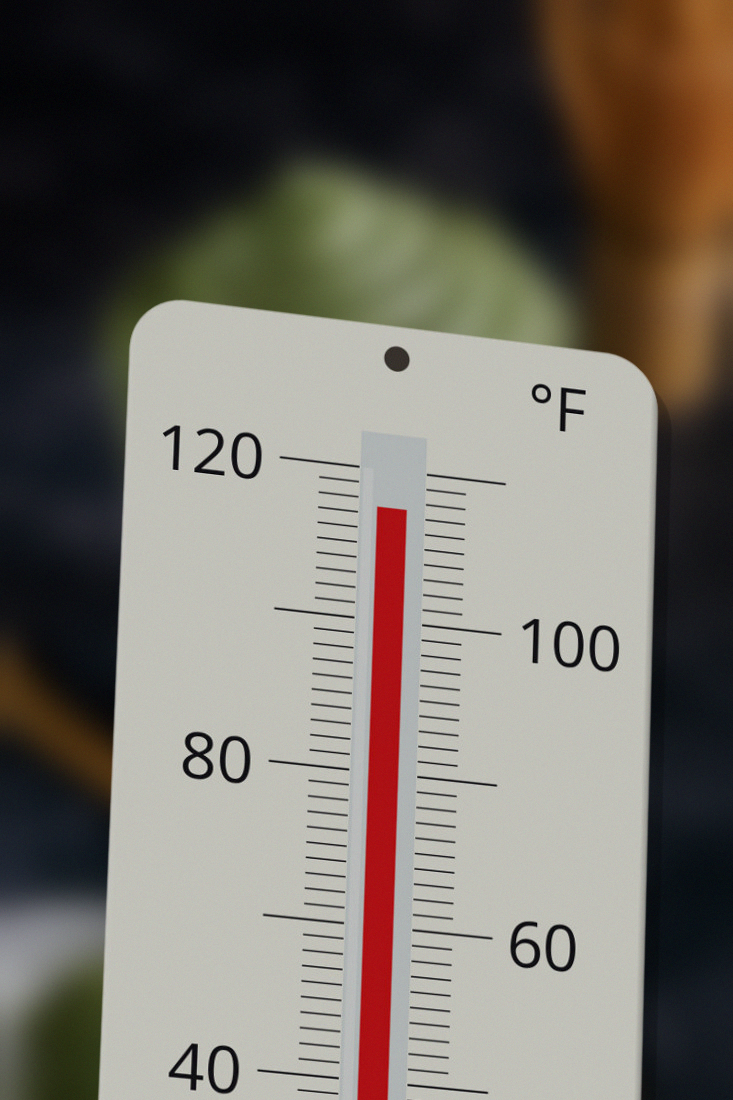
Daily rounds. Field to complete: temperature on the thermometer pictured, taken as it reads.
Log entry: 115 °F
